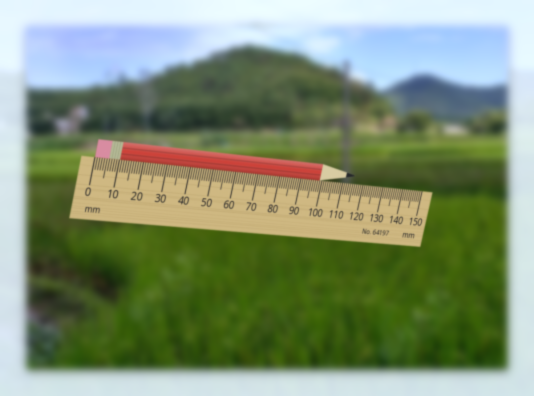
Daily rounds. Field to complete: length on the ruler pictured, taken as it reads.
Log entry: 115 mm
